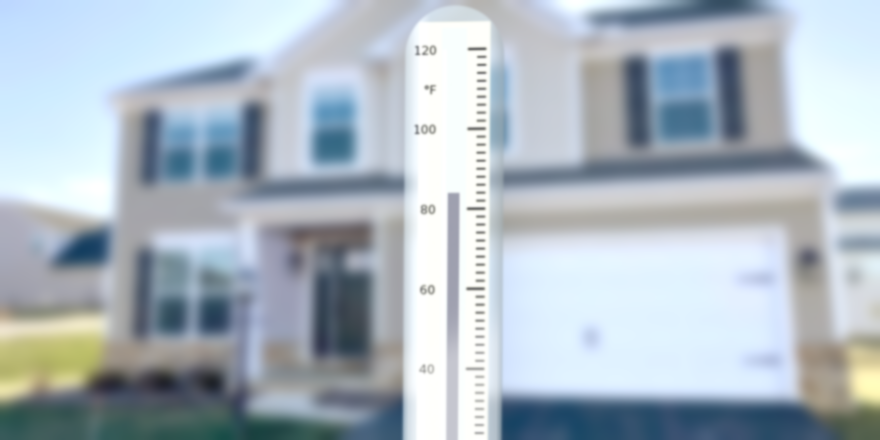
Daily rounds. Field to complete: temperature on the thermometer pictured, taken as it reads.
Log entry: 84 °F
